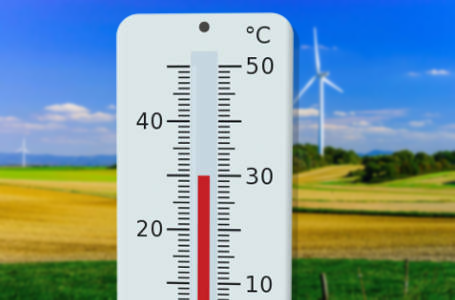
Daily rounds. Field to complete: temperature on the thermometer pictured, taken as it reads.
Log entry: 30 °C
